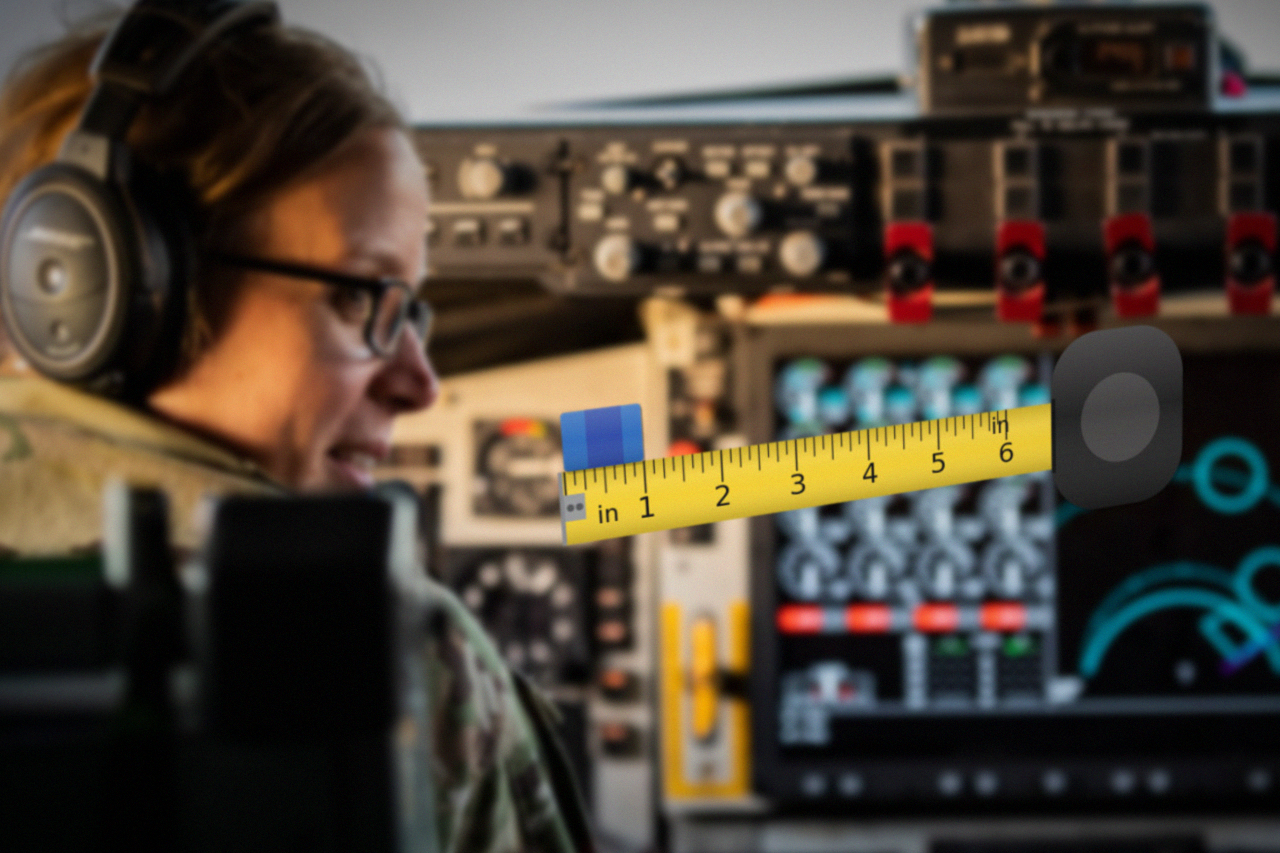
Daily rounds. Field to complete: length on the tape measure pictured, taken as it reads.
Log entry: 1 in
